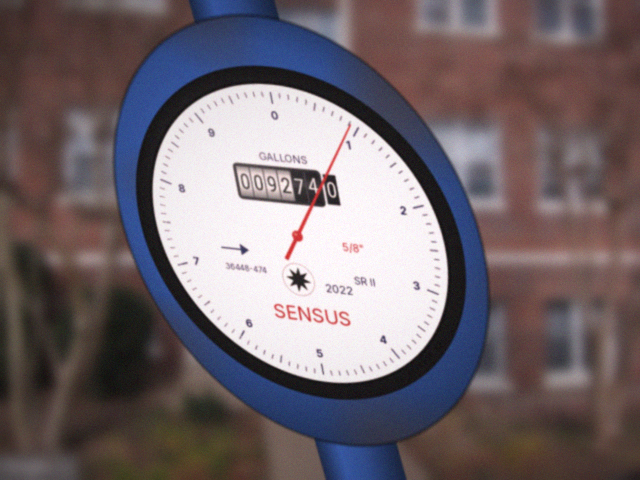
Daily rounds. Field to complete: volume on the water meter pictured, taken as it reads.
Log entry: 92740.9 gal
